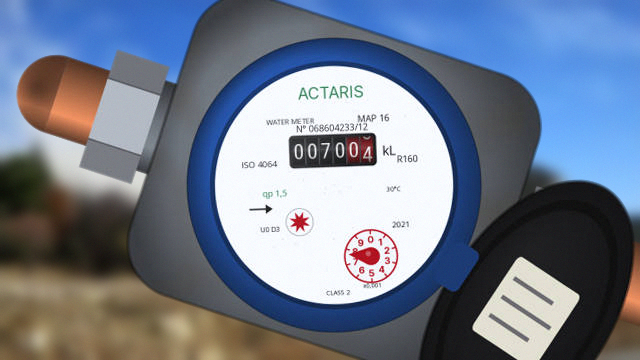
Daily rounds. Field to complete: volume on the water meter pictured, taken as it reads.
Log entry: 70.037 kL
